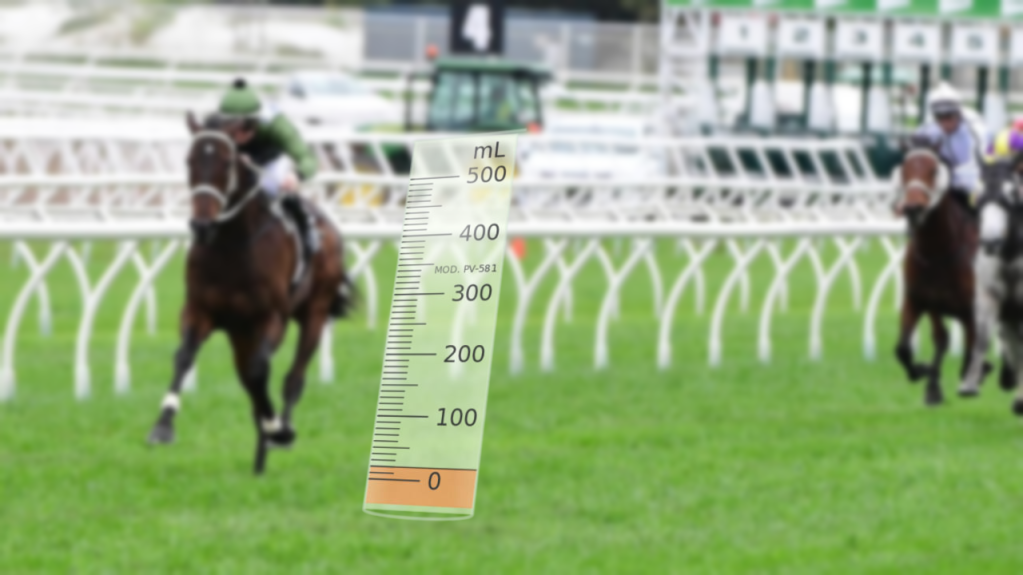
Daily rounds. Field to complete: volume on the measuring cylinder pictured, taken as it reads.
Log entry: 20 mL
